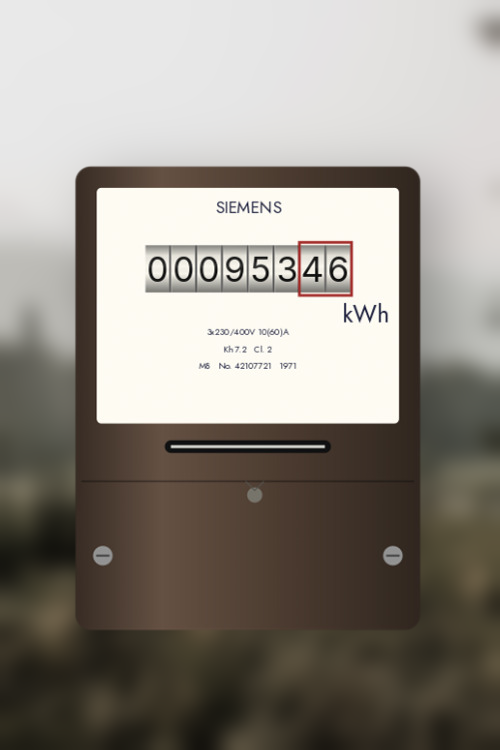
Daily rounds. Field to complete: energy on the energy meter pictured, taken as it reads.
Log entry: 953.46 kWh
